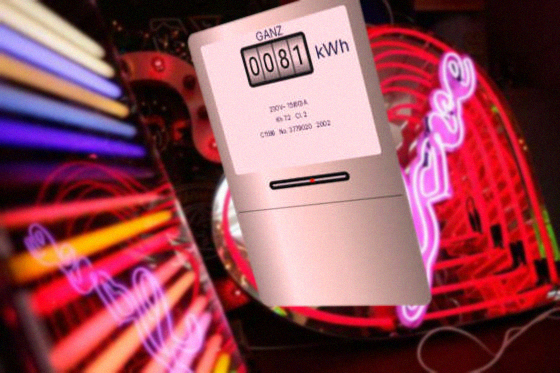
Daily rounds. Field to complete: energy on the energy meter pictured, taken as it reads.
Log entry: 81 kWh
